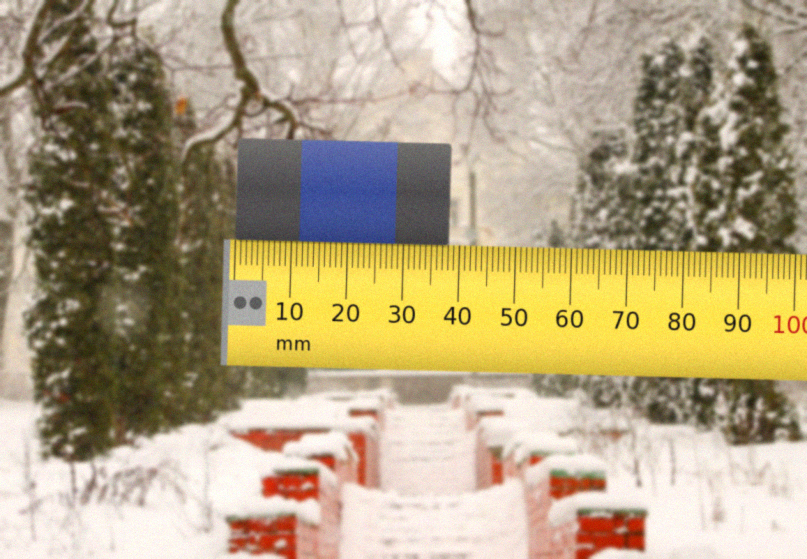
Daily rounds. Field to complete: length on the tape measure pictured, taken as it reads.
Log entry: 38 mm
